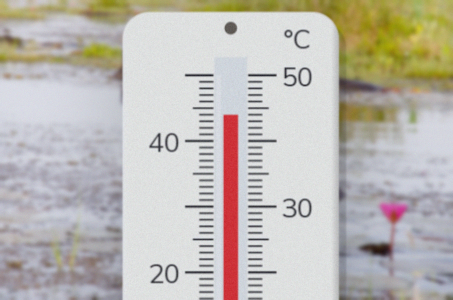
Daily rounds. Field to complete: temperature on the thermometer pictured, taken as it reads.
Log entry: 44 °C
